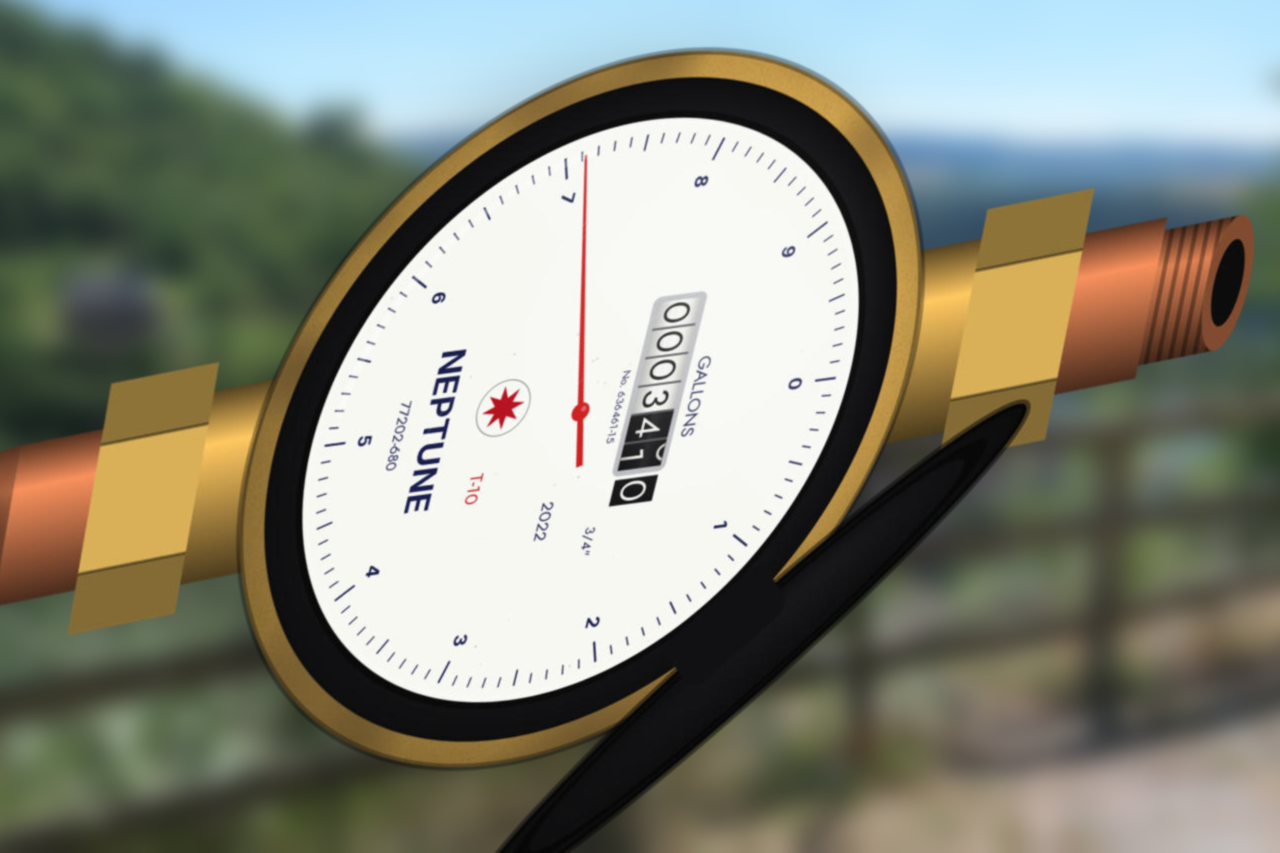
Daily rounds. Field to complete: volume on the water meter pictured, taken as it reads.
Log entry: 3407.1 gal
